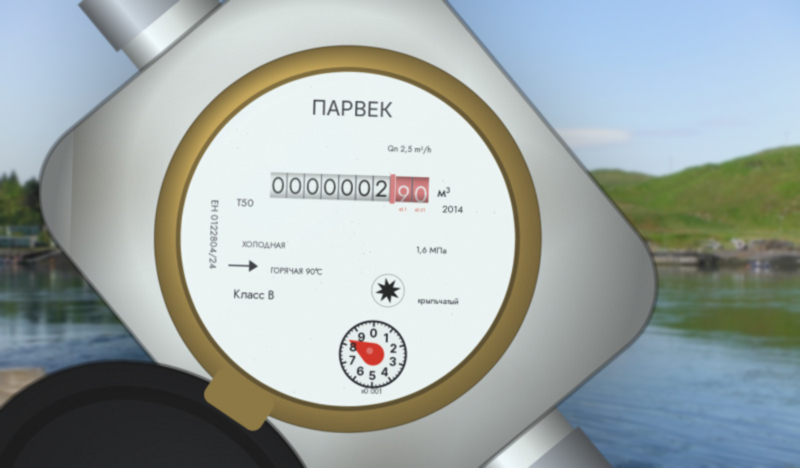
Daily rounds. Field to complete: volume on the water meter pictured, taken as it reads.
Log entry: 2.898 m³
